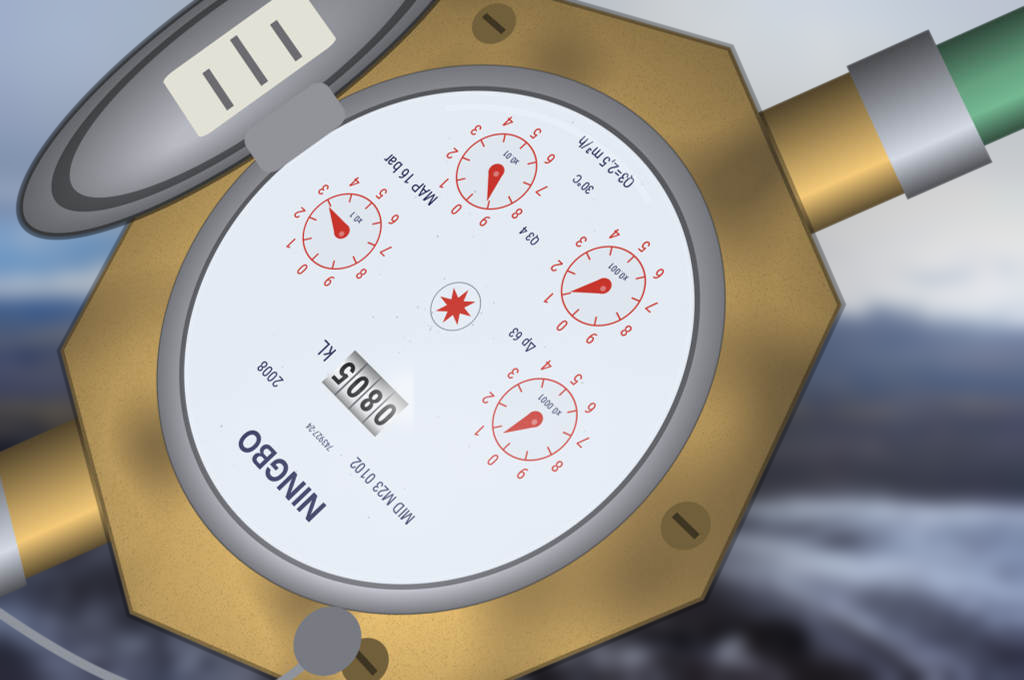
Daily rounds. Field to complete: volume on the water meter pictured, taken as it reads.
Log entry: 805.2910 kL
